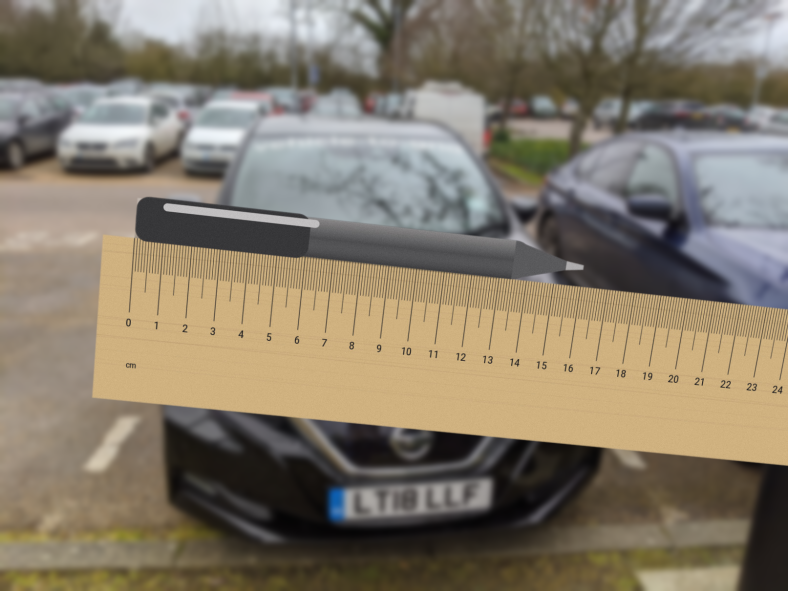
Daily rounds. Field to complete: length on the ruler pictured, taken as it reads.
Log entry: 16 cm
